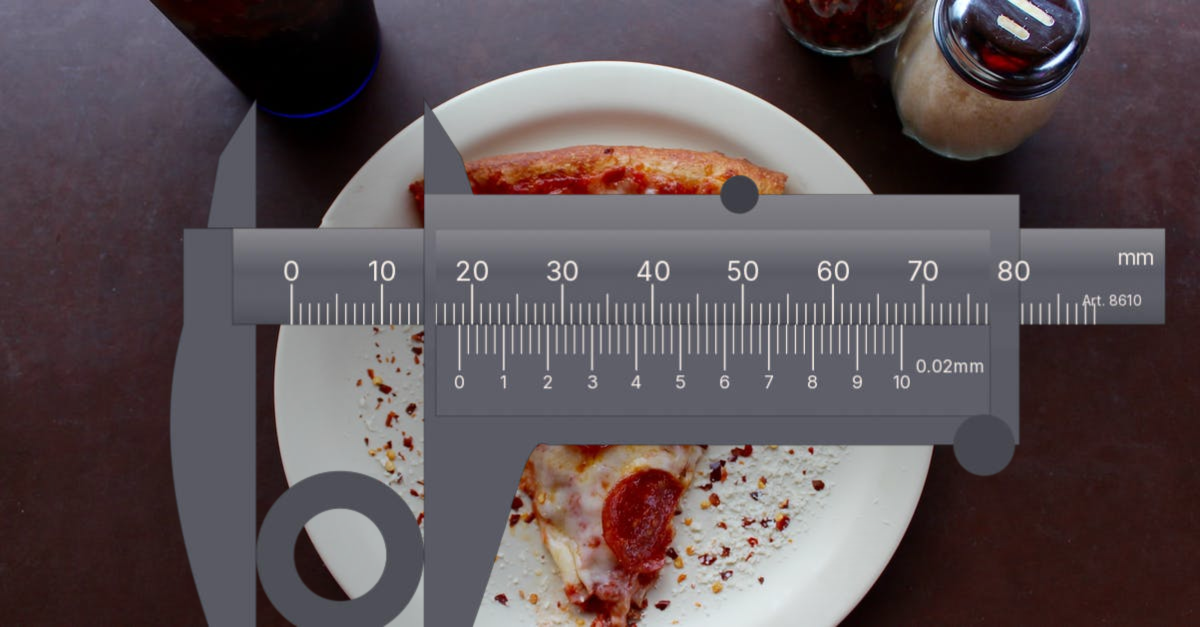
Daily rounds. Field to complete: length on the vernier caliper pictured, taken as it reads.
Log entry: 18.6 mm
